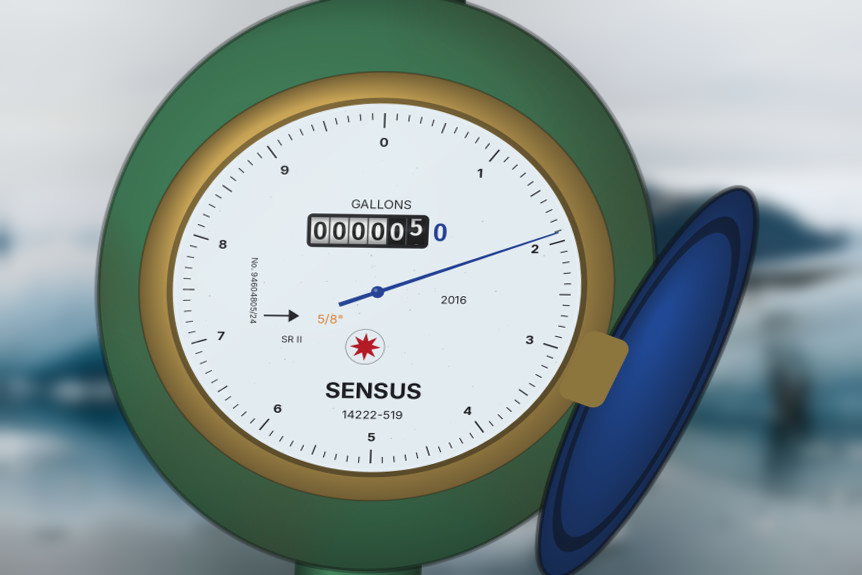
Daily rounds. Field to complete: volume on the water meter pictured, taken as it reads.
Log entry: 51.9 gal
